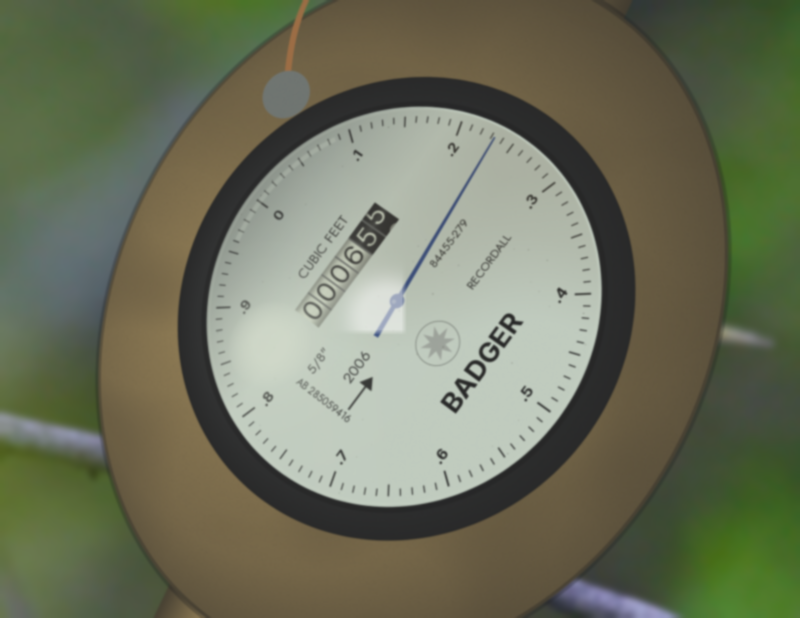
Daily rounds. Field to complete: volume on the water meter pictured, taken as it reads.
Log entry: 655.23 ft³
